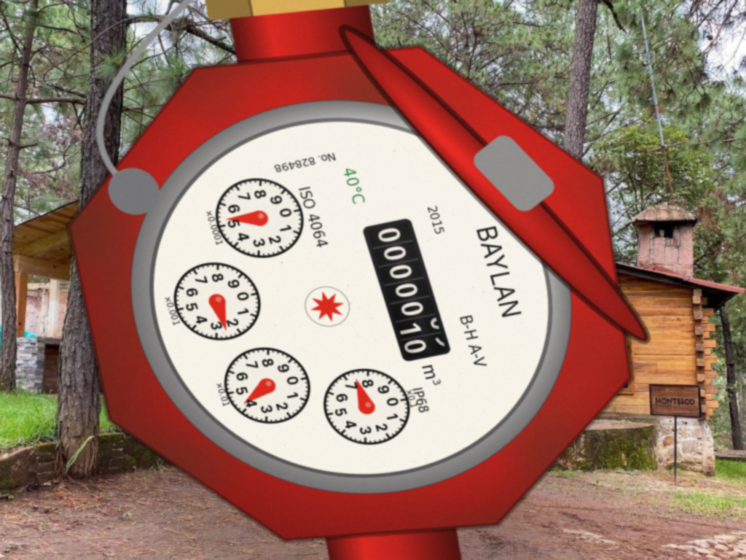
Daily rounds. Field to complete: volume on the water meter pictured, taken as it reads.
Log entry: 9.7425 m³
